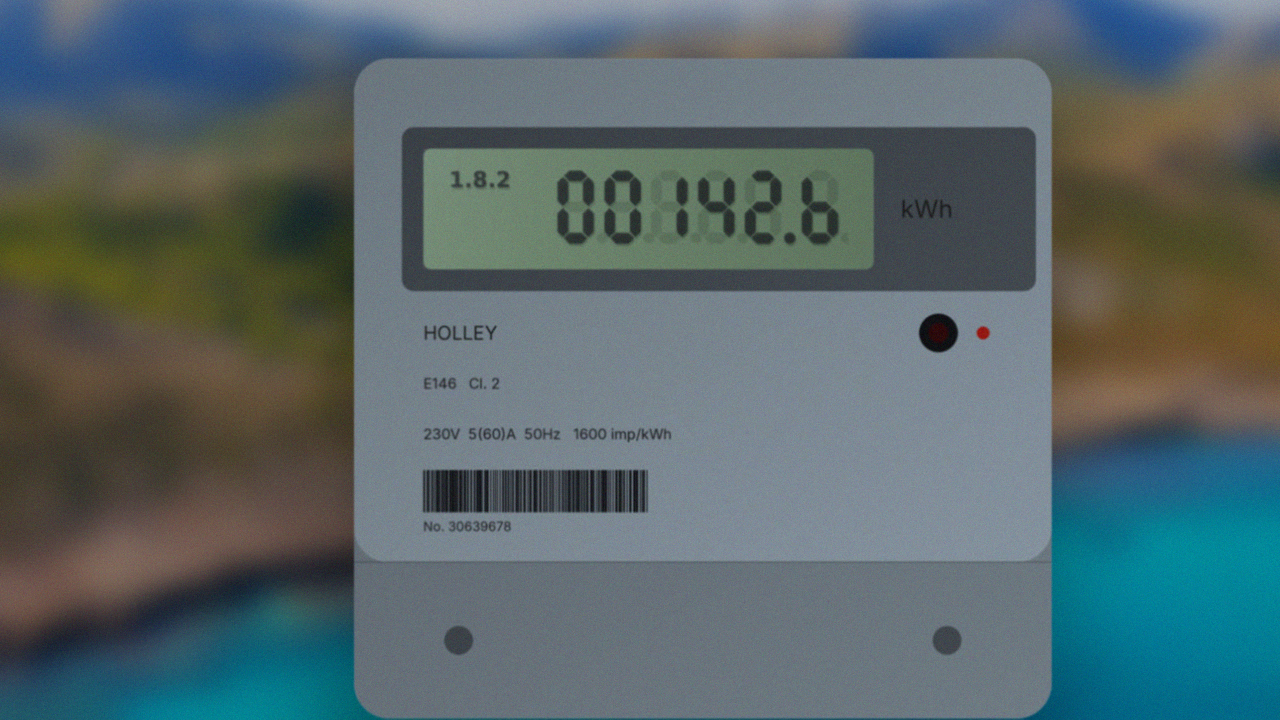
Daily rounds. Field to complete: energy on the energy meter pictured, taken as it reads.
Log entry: 142.6 kWh
